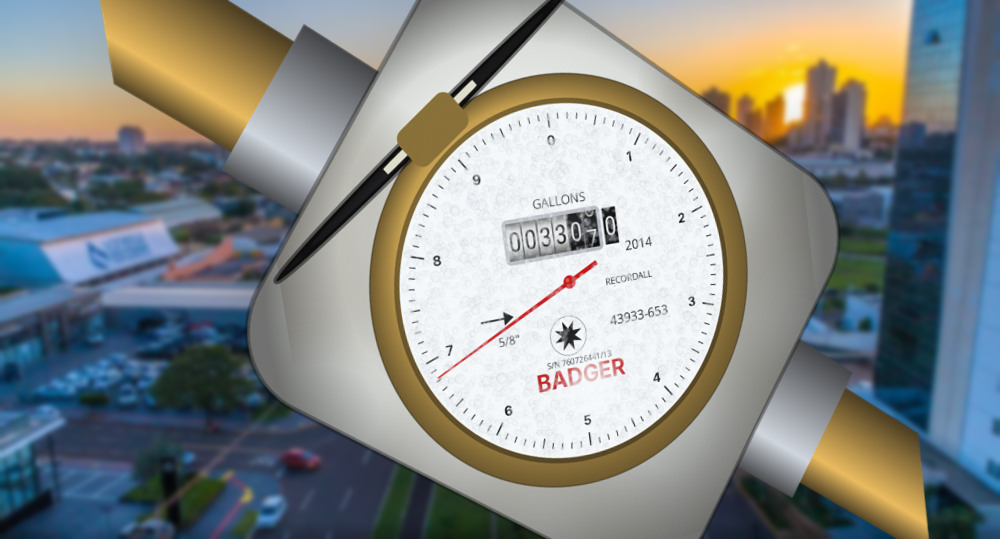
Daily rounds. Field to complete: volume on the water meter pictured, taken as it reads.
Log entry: 33066.8 gal
